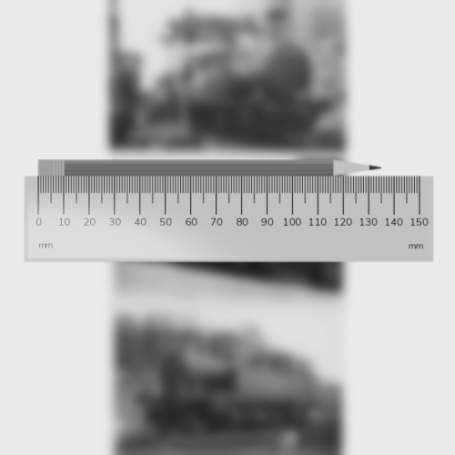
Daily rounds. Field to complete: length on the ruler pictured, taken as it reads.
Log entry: 135 mm
